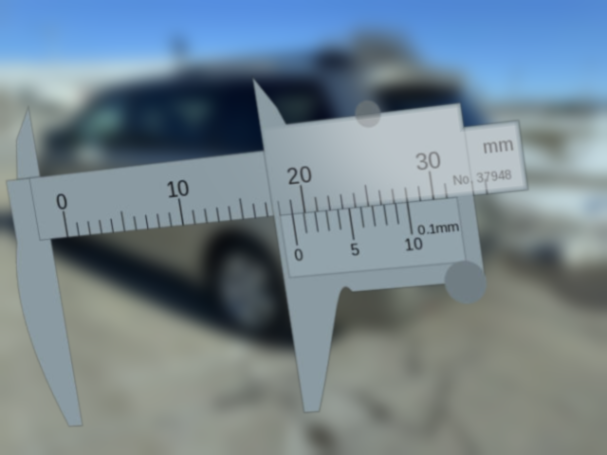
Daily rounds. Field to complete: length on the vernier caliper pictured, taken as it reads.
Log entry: 19.0 mm
